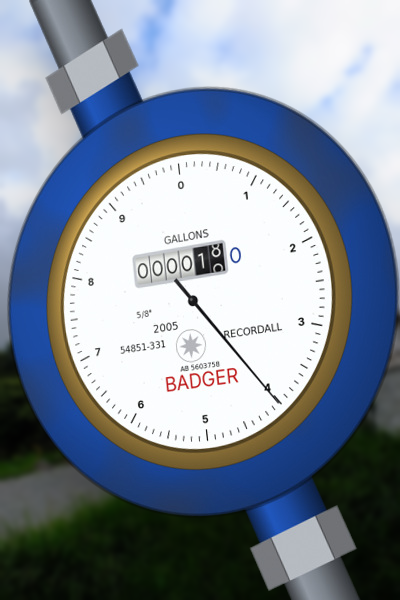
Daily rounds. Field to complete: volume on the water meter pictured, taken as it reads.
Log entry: 184.0 gal
